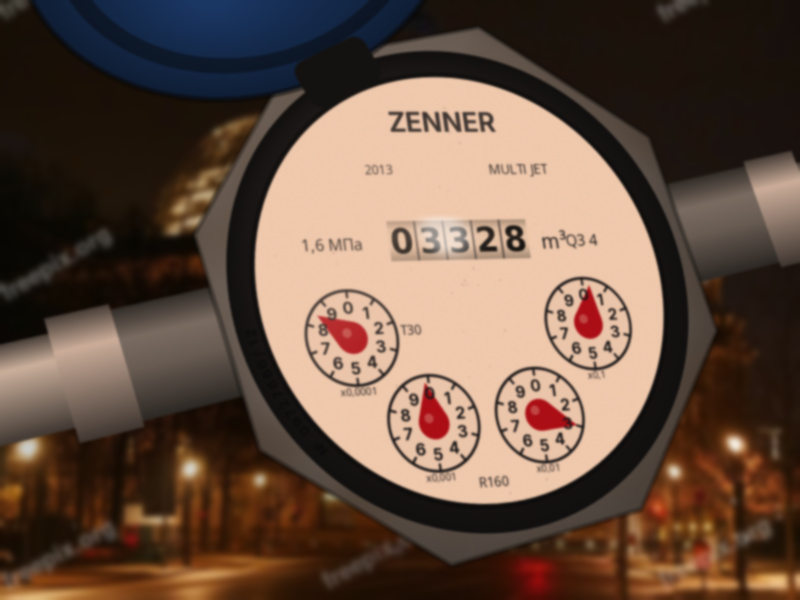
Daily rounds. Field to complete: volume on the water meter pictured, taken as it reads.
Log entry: 3328.0298 m³
